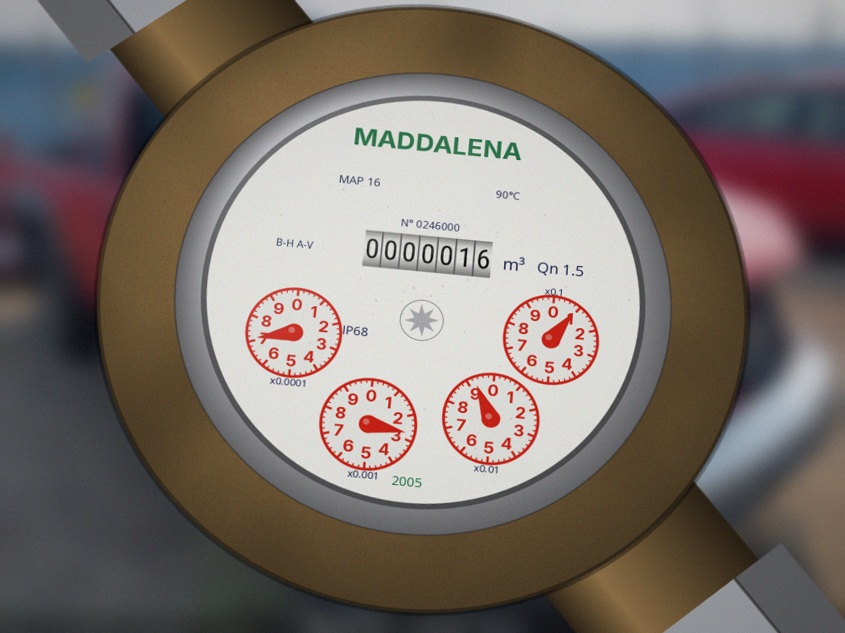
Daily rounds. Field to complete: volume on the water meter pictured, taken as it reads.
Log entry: 16.0927 m³
